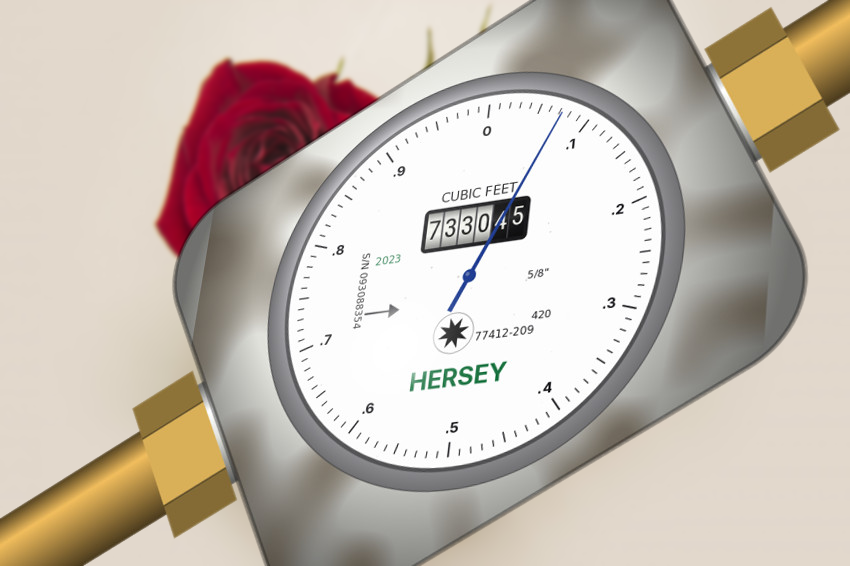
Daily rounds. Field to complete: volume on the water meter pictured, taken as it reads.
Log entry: 733045.07 ft³
